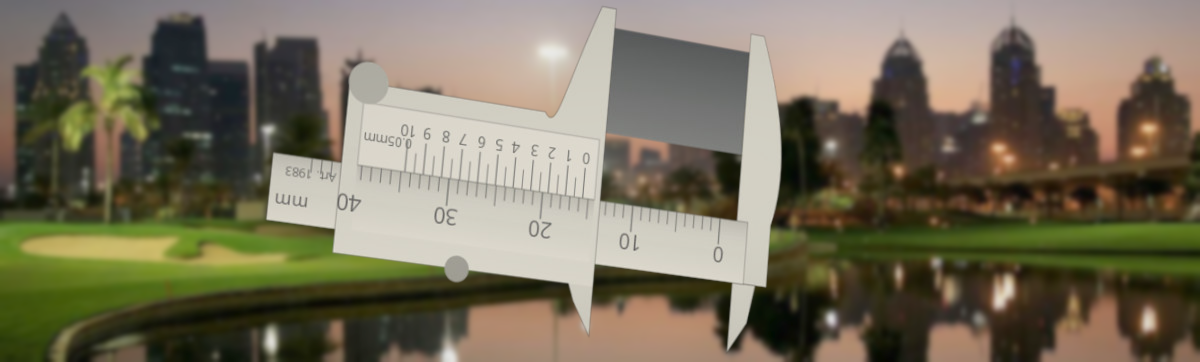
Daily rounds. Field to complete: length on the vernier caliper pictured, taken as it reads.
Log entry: 15.6 mm
